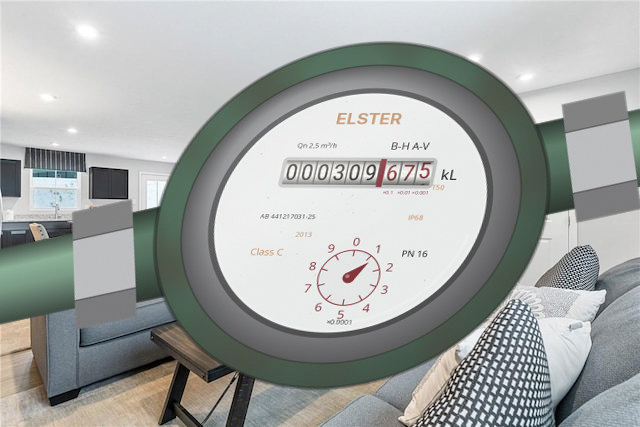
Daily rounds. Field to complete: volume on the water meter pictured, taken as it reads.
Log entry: 309.6751 kL
